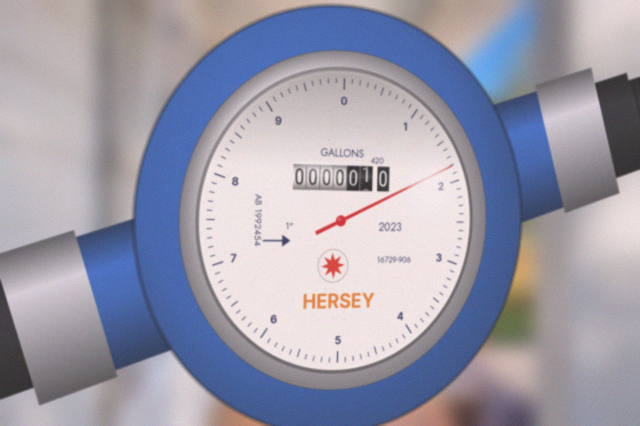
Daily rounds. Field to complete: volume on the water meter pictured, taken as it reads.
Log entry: 11.8 gal
